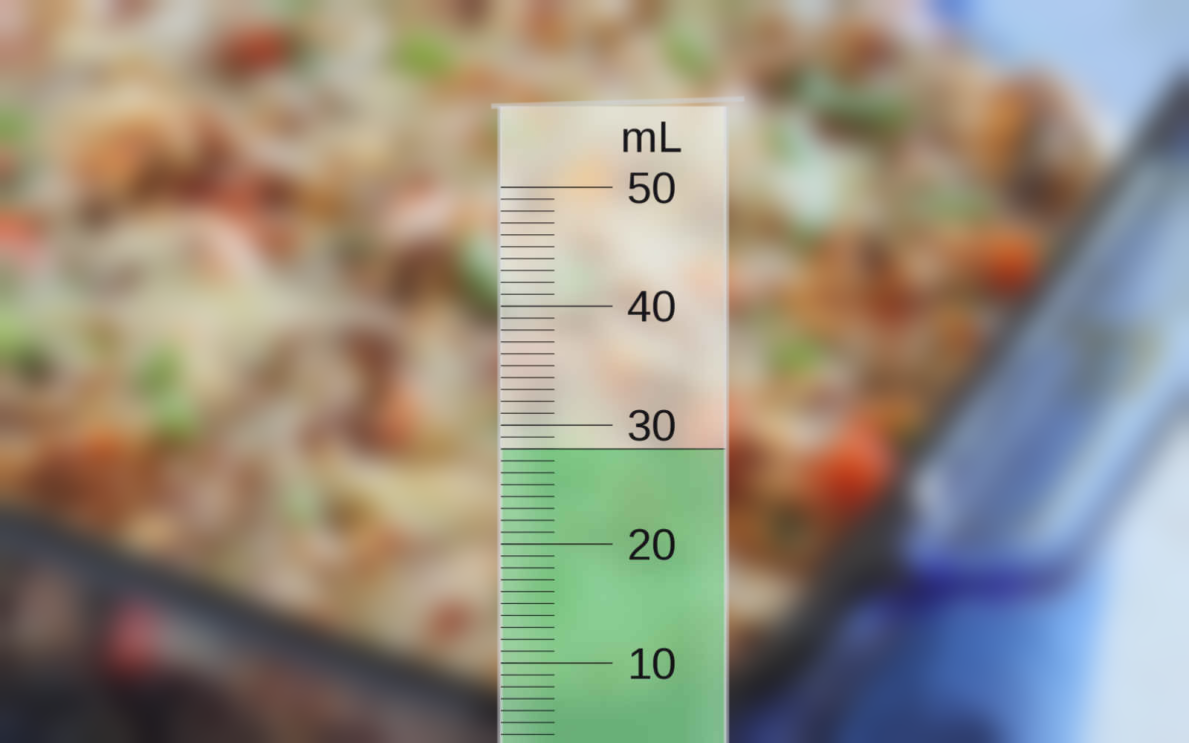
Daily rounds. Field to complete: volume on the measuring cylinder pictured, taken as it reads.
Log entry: 28 mL
